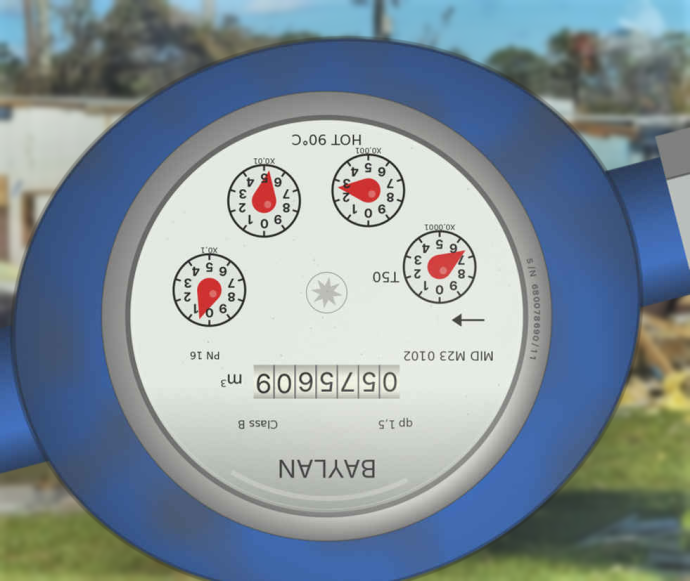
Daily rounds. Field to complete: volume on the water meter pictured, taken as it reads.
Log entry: 575609.0526 m³
